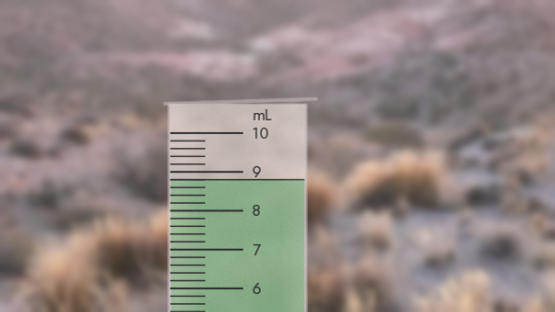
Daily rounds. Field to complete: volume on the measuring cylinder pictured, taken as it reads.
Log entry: 8.8 mL
